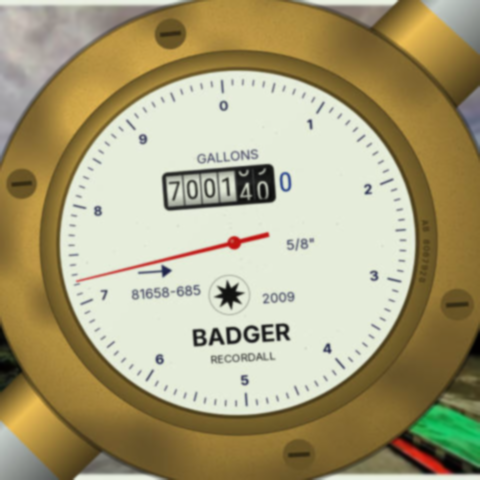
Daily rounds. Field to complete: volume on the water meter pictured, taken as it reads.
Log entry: 7001397.2 gal
